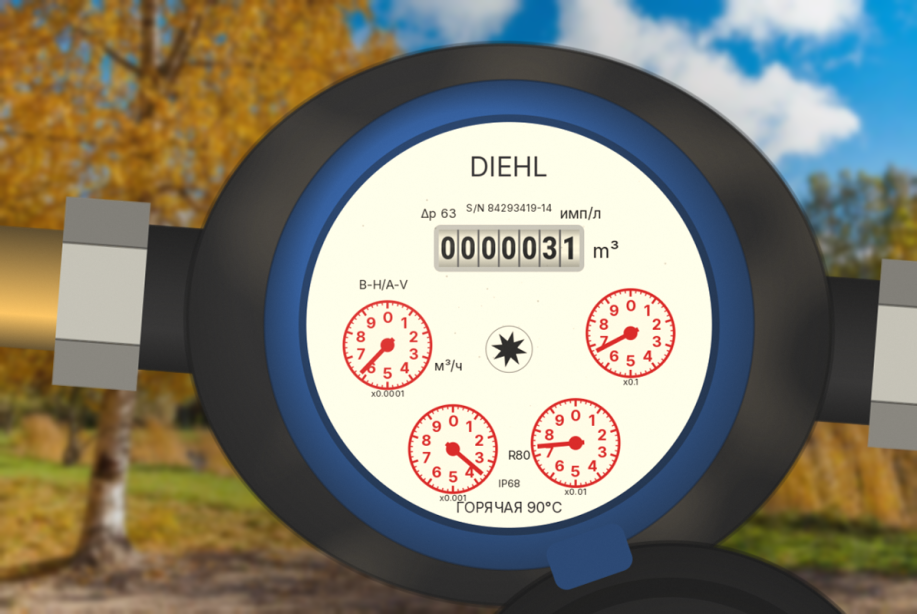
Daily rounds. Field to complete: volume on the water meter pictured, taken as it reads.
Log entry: 31.6736 m³
